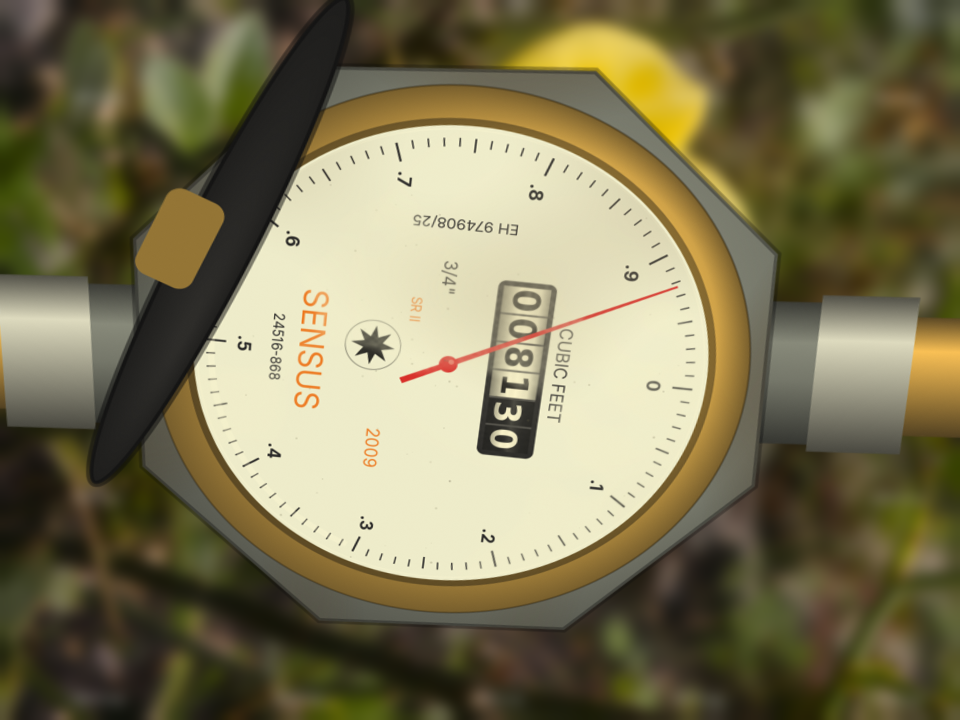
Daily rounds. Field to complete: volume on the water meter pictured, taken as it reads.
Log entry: 8129.92 ft³
